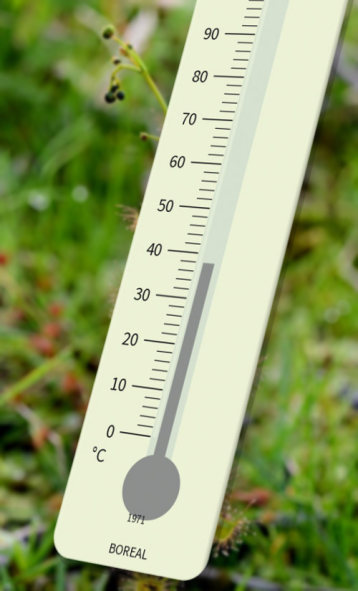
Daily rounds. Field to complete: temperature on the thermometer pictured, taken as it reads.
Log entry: 38 °C
